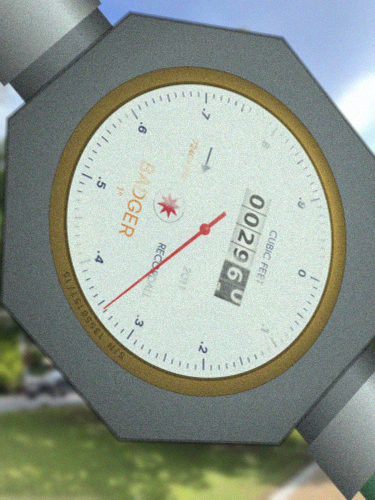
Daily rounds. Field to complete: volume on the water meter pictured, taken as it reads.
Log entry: 2960.34 ft³
